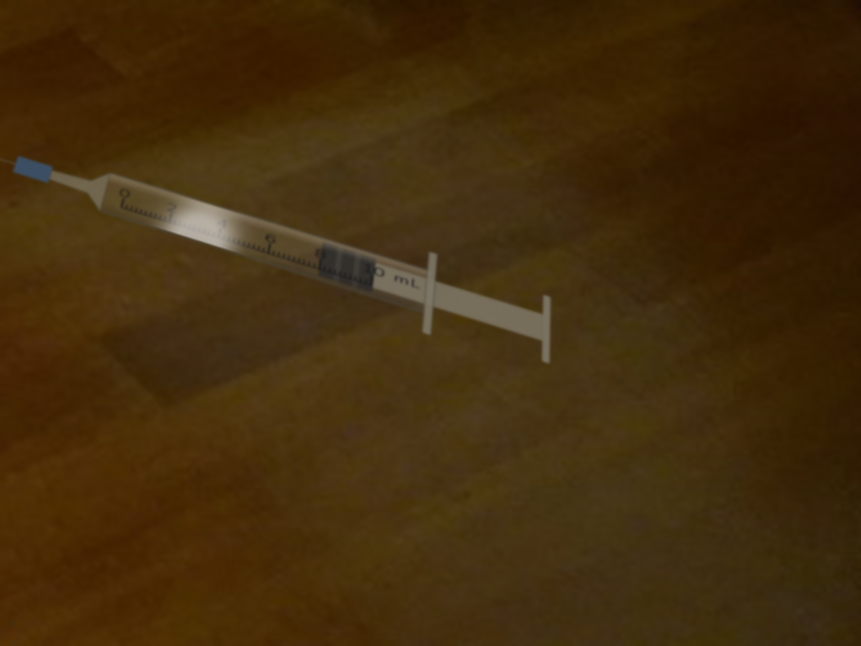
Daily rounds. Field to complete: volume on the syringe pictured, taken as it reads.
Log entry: 8 mL
